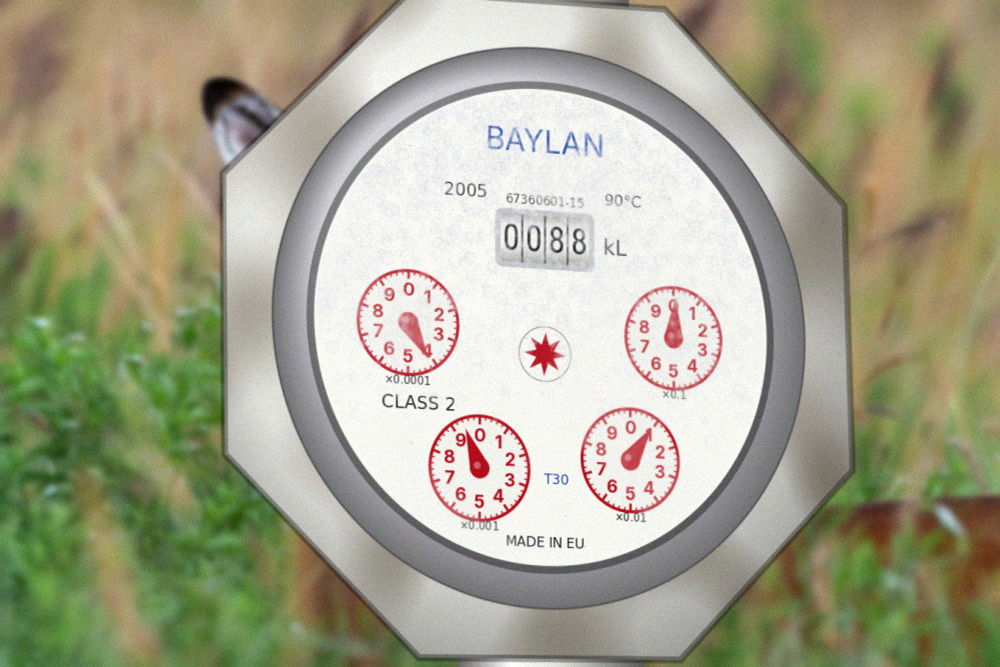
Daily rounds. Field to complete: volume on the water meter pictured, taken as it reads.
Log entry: 88.0094 kL
